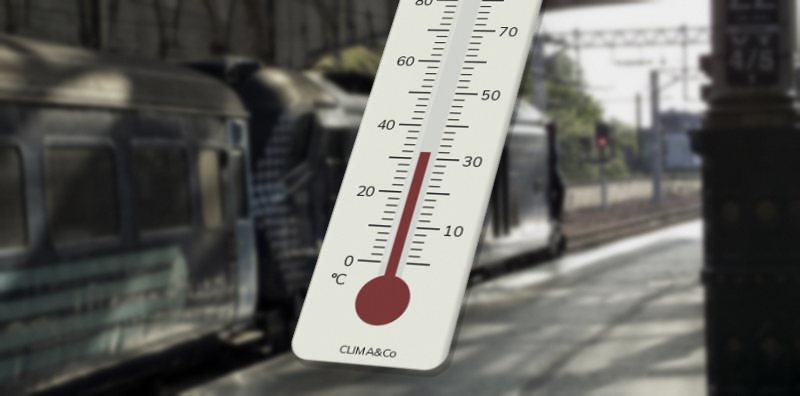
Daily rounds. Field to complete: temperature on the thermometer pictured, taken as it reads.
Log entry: 32 °C
